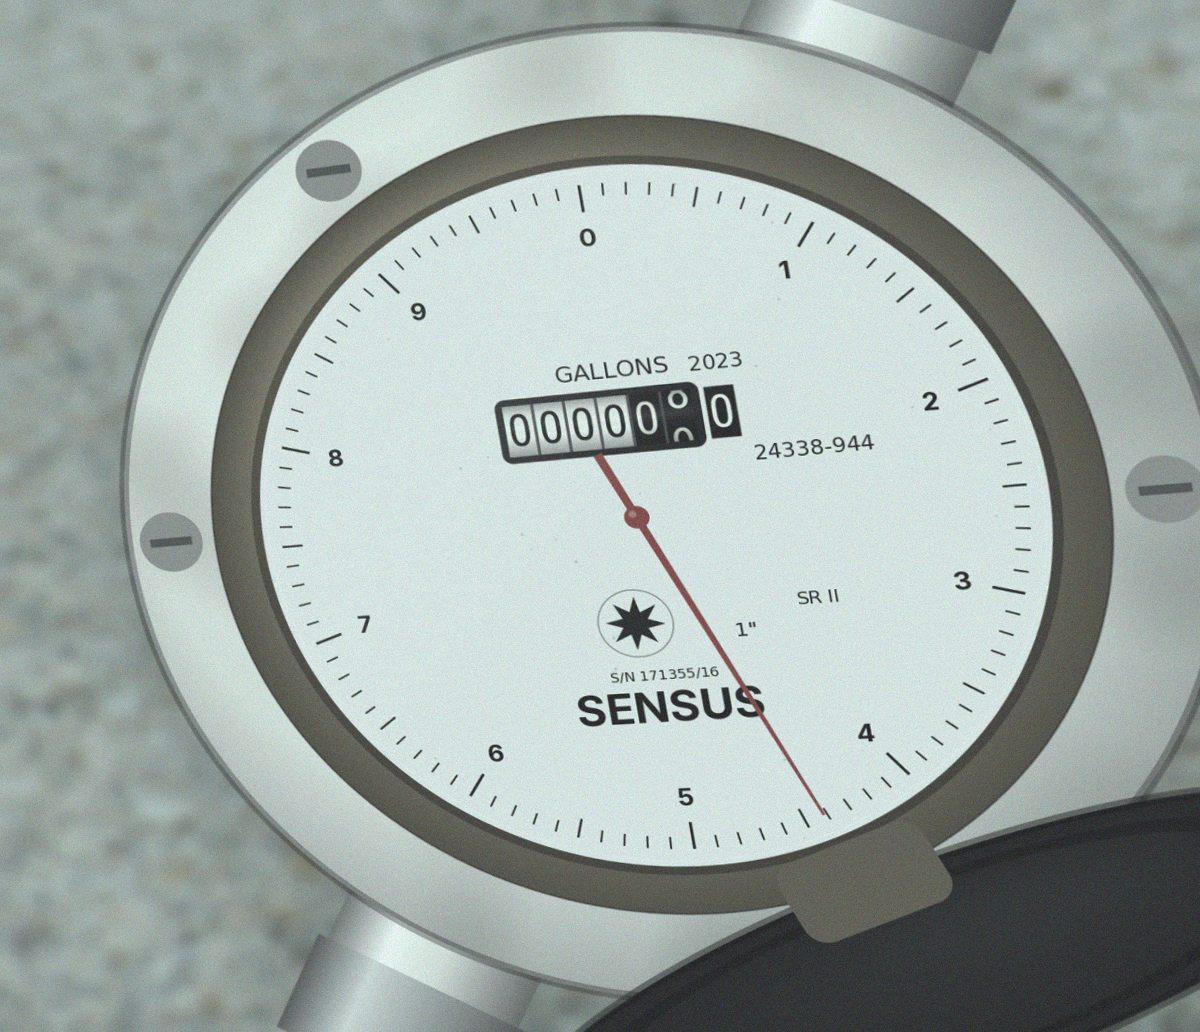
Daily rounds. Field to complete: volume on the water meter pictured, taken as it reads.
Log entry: 84.4 gal
